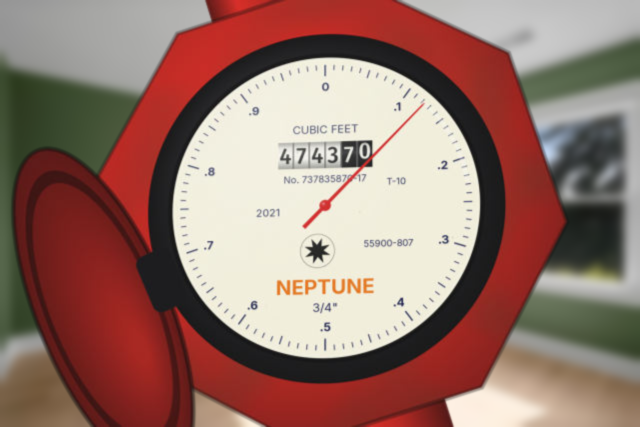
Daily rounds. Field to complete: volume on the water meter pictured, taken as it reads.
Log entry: 474370.12 ft³
